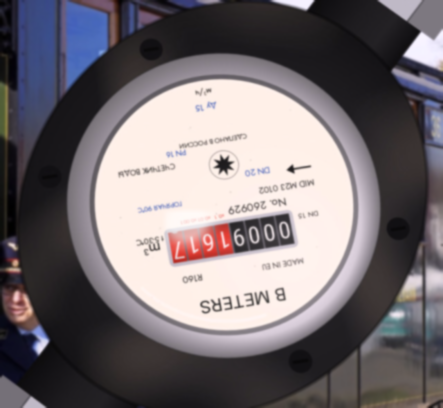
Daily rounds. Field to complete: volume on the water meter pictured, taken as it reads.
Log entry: 9.1617 m³
